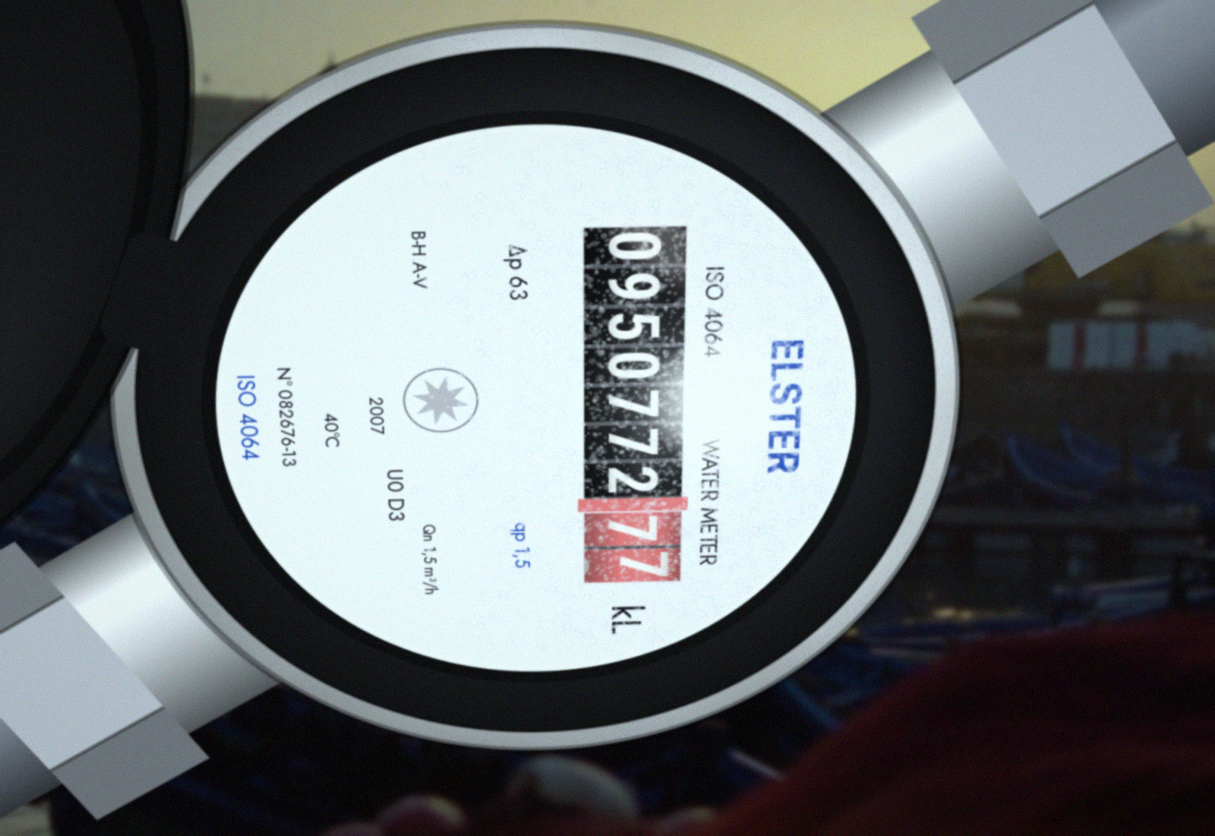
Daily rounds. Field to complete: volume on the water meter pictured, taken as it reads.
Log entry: 950772.77 kL
